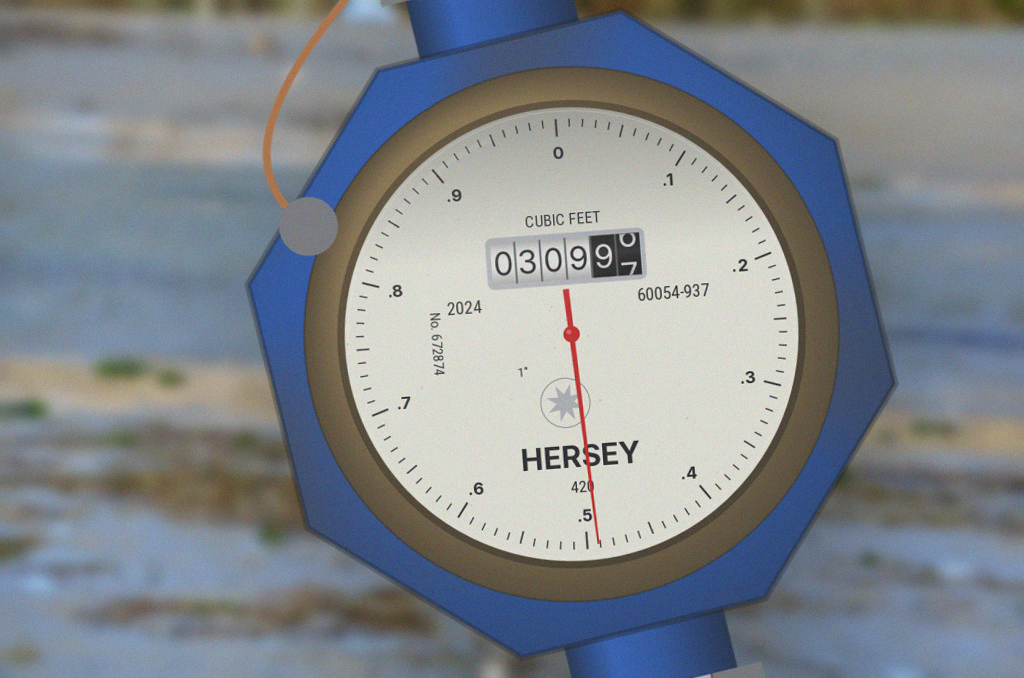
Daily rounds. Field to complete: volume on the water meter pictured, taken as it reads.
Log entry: 30996.49 ft³
